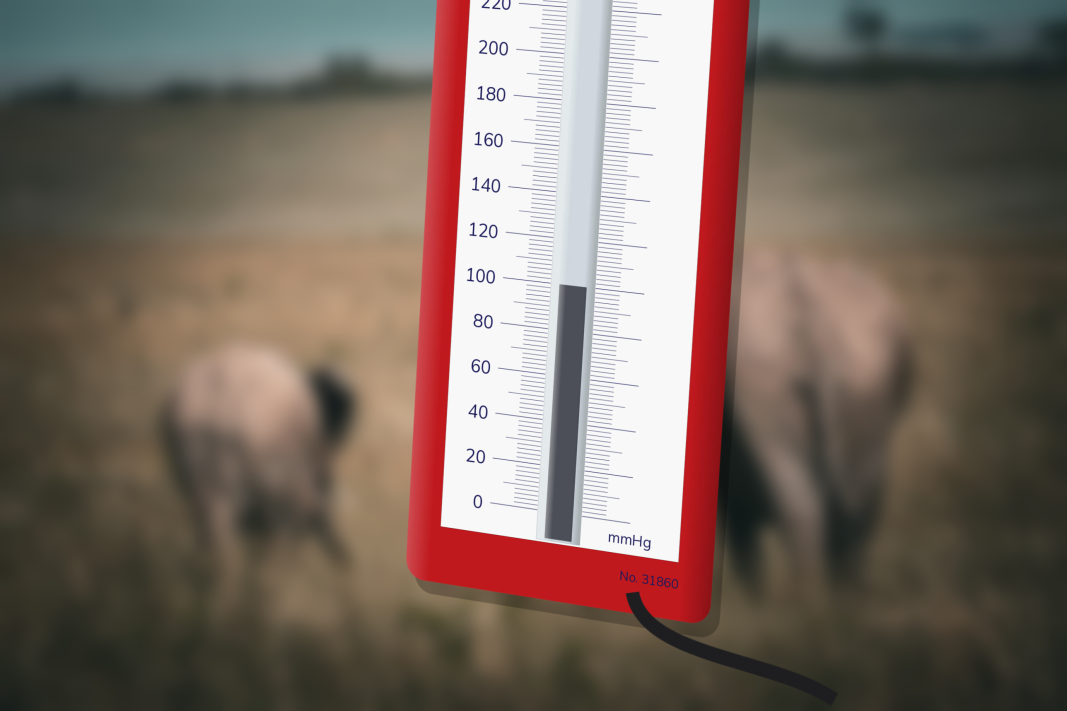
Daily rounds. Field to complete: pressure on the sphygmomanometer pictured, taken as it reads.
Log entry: 100 mmHg
